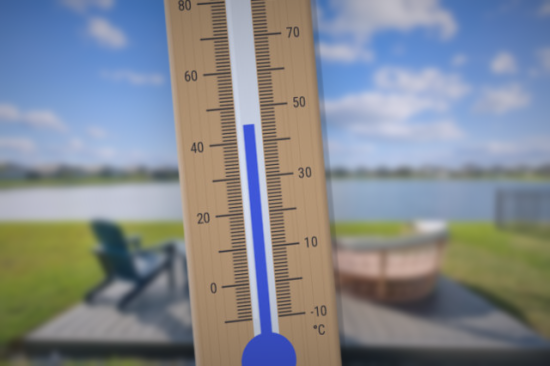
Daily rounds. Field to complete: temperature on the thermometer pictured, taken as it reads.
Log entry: 45 °C
